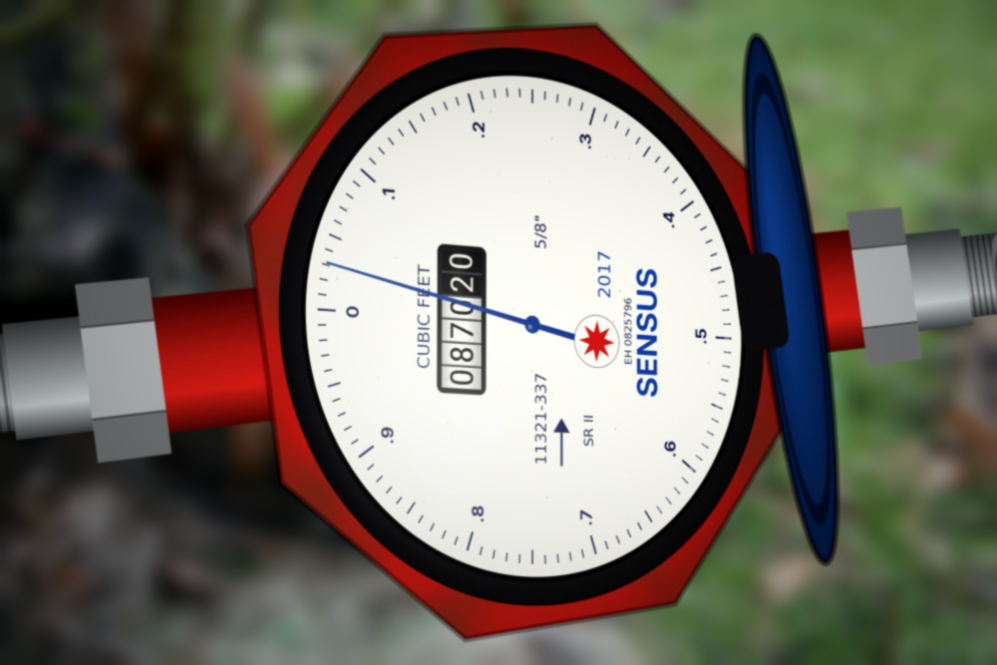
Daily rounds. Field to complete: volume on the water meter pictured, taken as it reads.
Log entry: 87020.03 ft³
